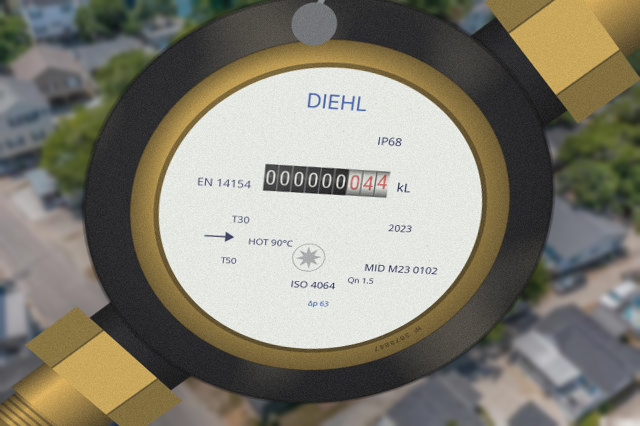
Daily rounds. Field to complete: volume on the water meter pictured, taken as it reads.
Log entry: 0.044 kL
